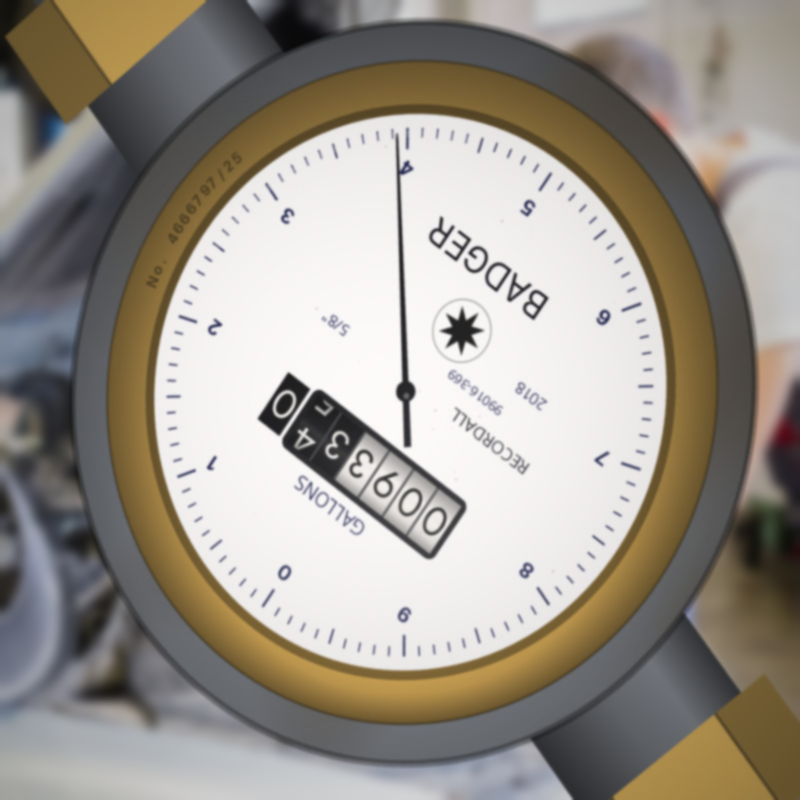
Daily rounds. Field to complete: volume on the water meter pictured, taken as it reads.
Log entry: 93343.9 gal
